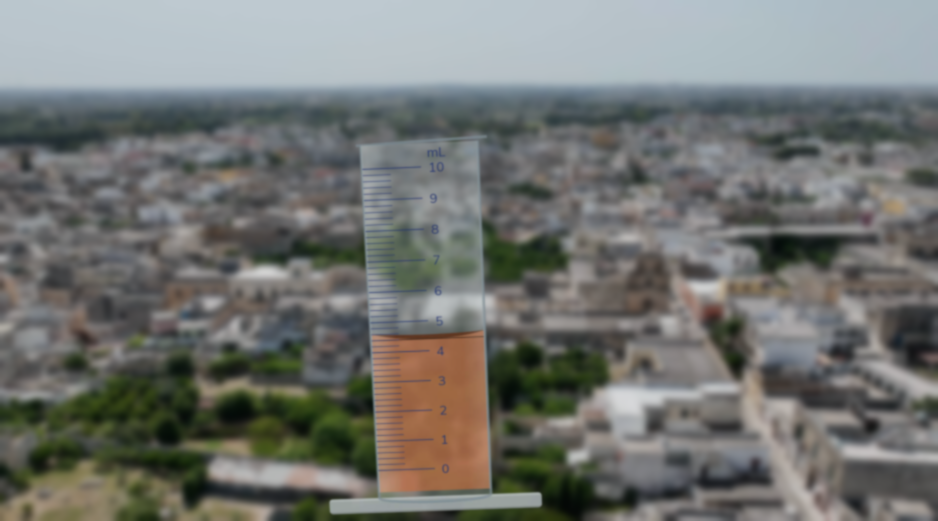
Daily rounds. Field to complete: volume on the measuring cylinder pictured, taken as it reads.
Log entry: 4.4 mL
